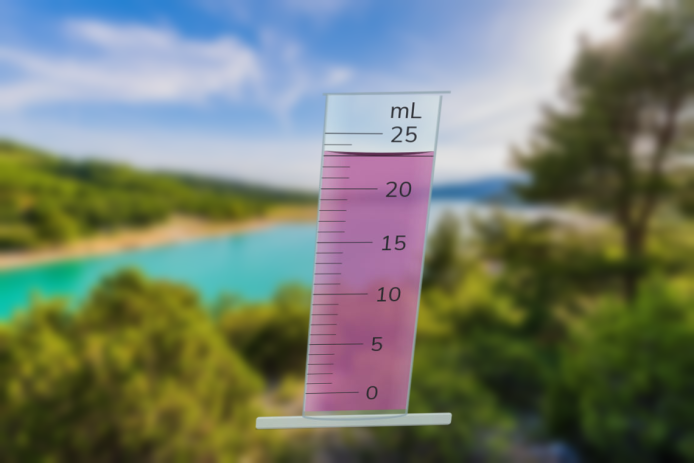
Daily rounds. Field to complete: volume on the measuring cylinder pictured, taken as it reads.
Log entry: 23 mL
